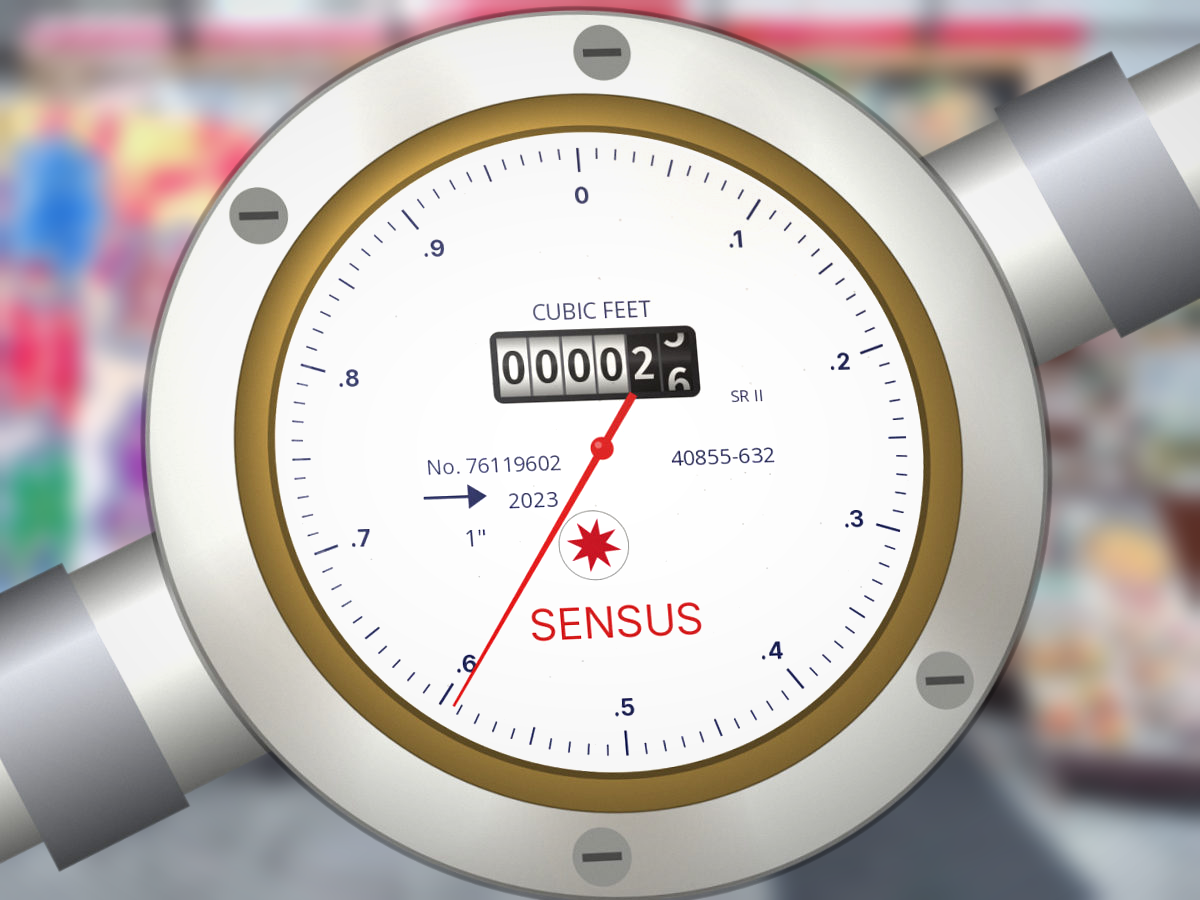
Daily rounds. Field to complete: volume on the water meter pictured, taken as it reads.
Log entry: 25.59 ft³
